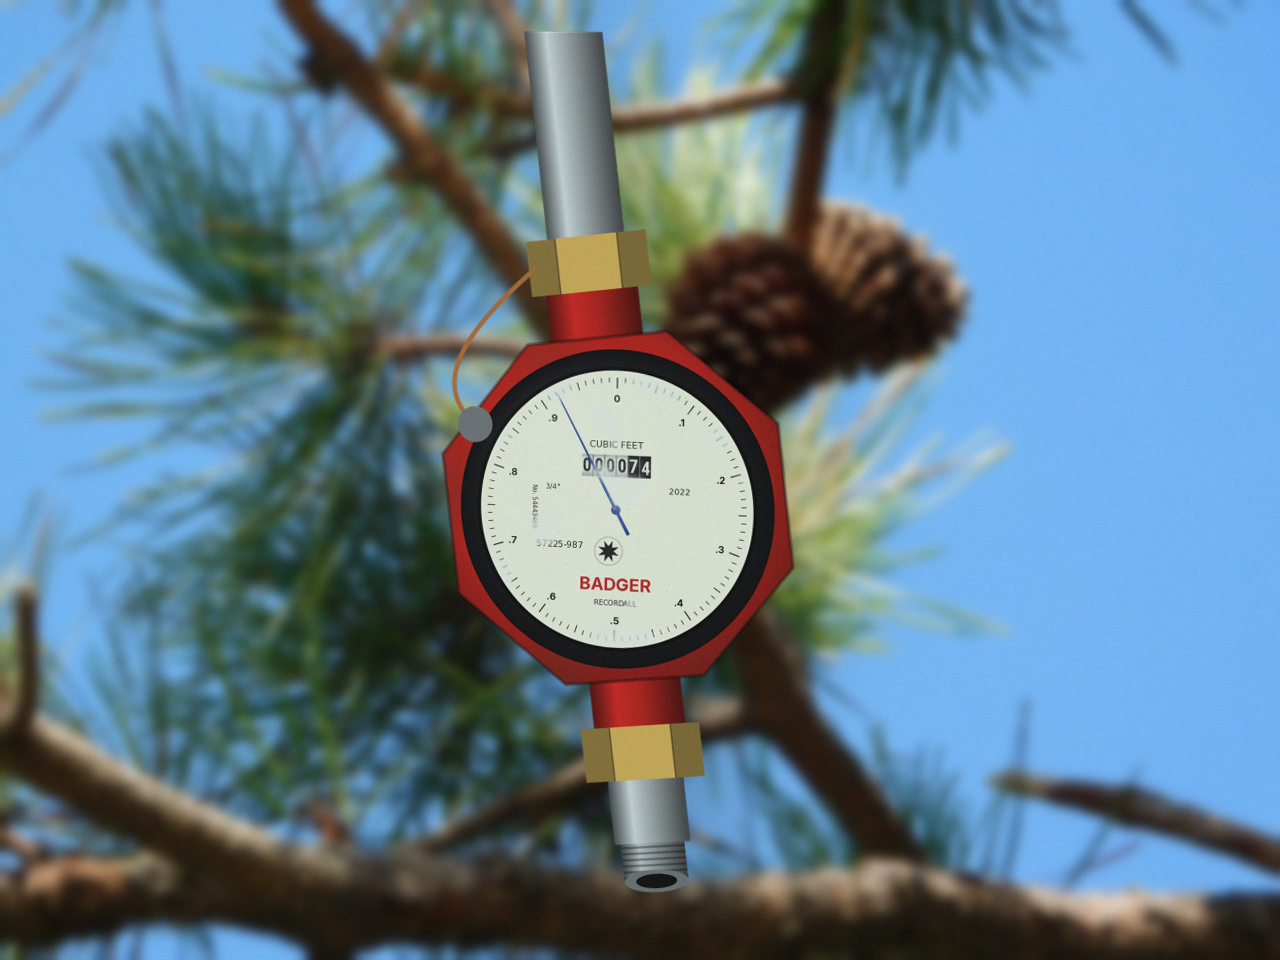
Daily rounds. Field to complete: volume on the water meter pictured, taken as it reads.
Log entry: 73.92 ft³
